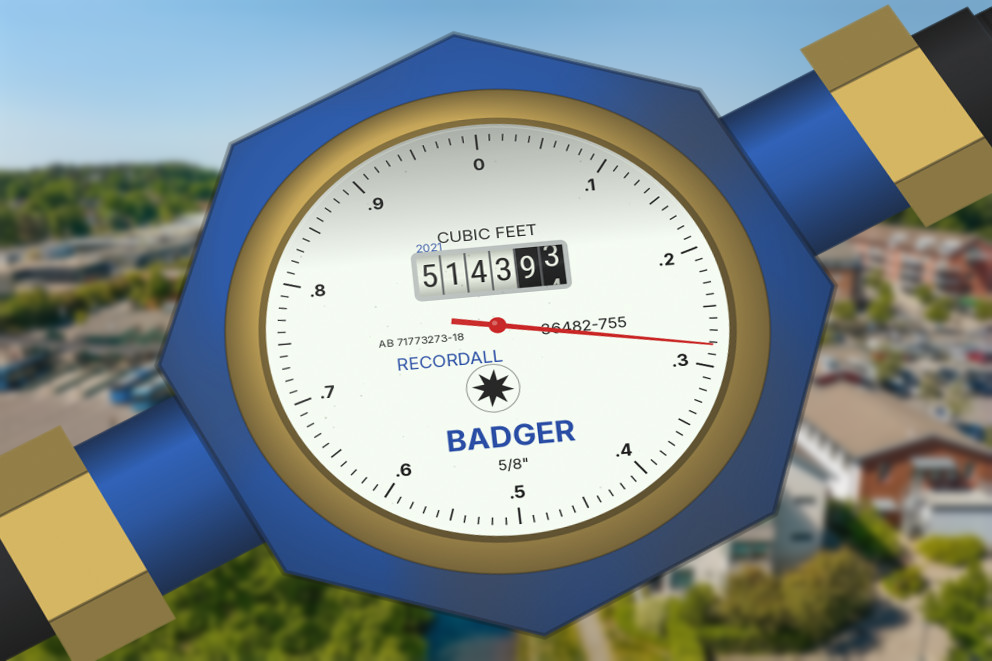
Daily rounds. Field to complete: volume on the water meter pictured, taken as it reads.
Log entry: 514393.28 ft³
